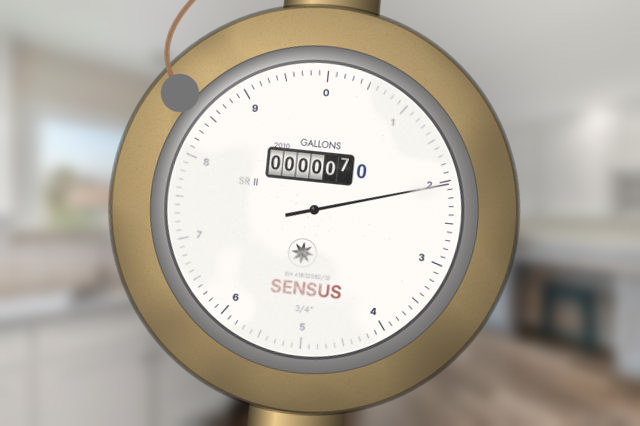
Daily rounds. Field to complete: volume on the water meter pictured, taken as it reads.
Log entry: 72.0 gal
